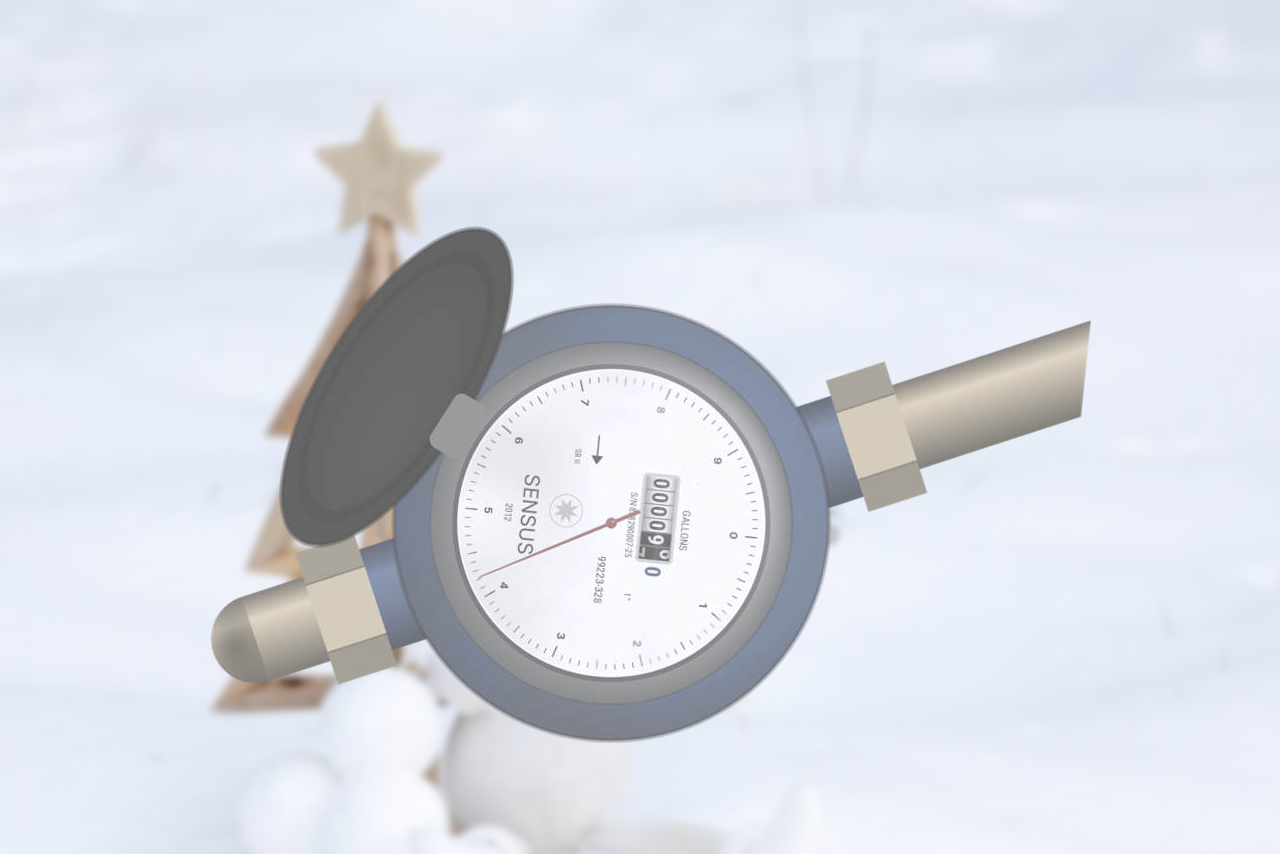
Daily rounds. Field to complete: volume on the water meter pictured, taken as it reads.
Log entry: 964.2 gal
